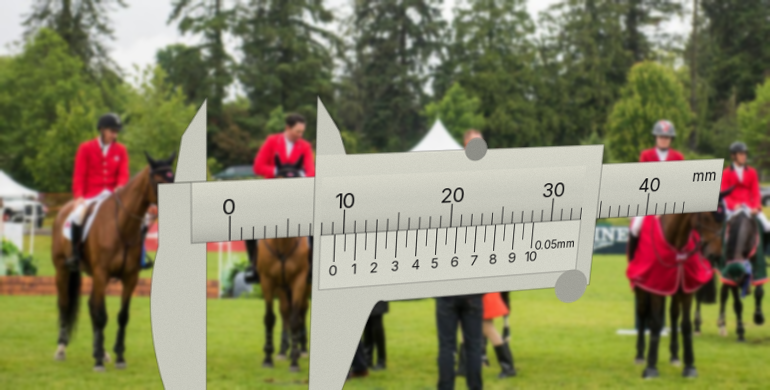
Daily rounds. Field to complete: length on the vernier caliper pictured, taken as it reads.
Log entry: 9.2 mm
